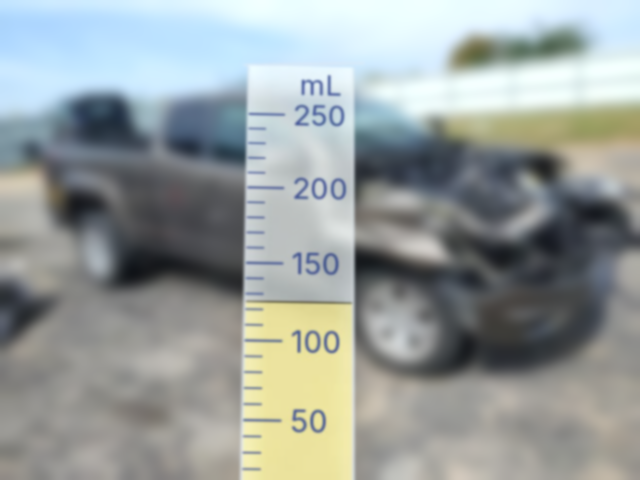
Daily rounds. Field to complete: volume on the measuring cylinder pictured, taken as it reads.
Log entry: 125 mL
